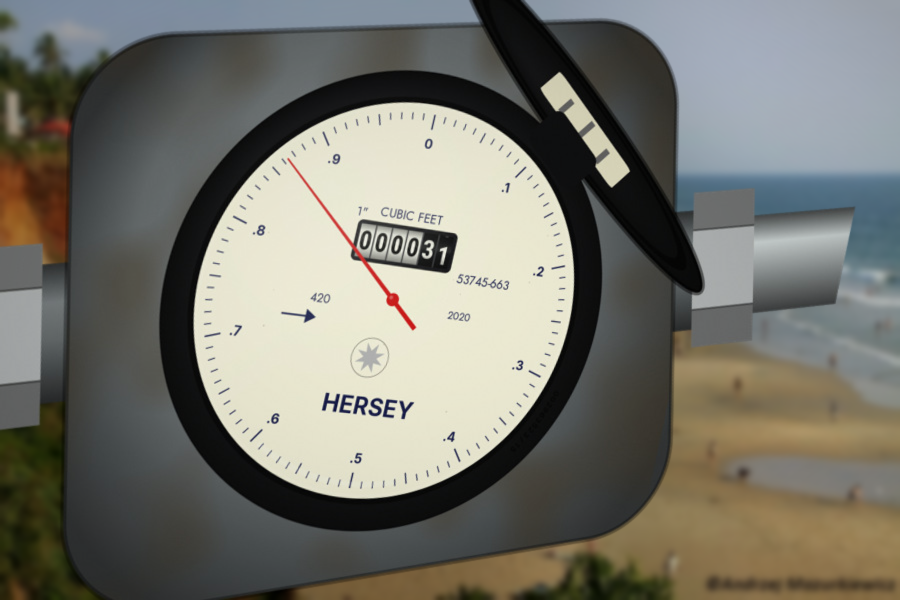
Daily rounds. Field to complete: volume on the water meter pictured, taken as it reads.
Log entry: 30.86 ft³
